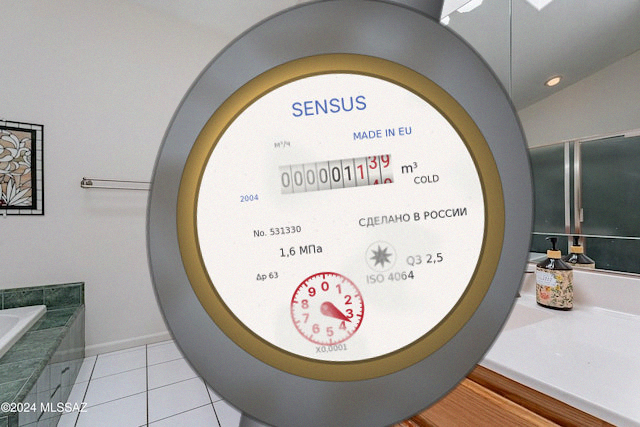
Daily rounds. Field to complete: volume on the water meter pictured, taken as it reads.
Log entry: 1.1393 m³
